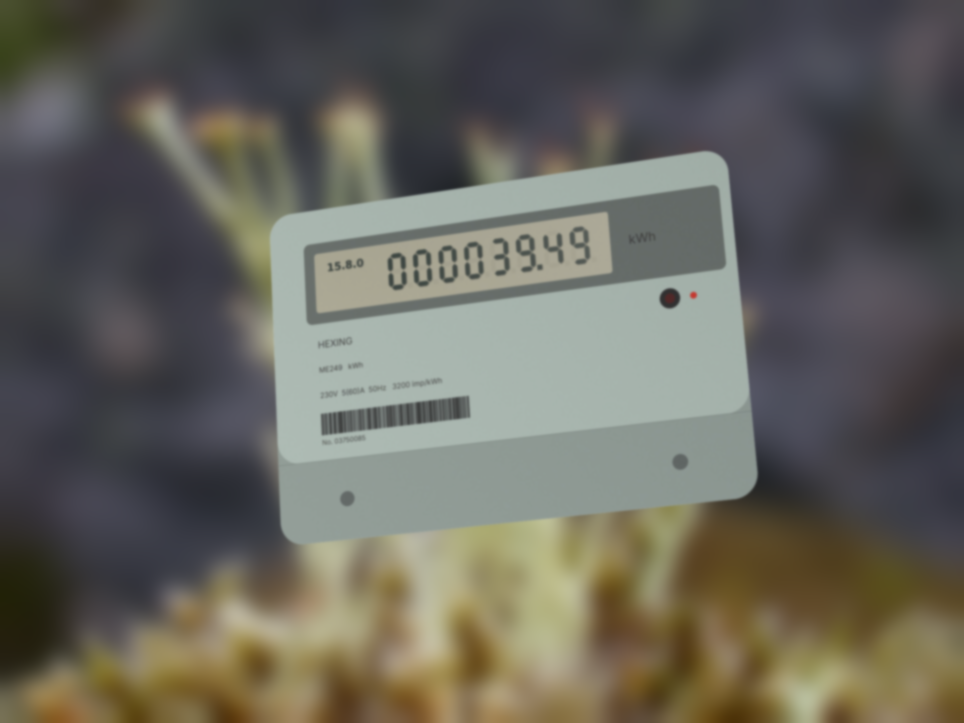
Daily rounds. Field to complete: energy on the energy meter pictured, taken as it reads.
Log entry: 39.49 kWh
